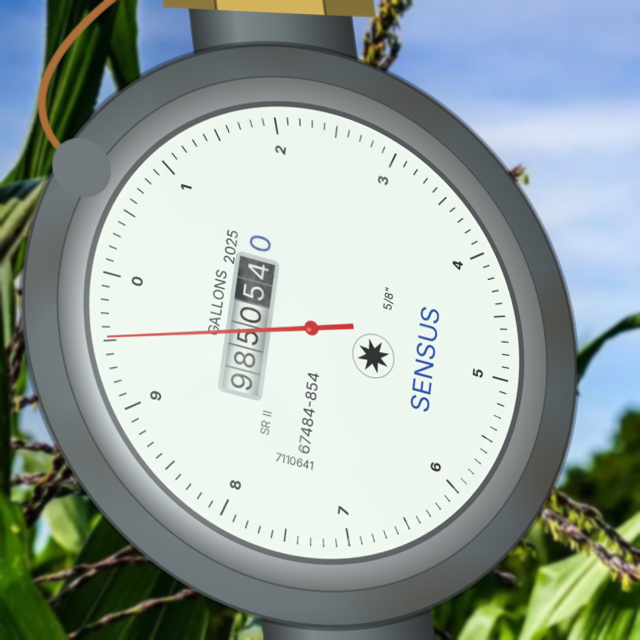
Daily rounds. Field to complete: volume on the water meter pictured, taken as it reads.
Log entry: 9850539.5 gal
